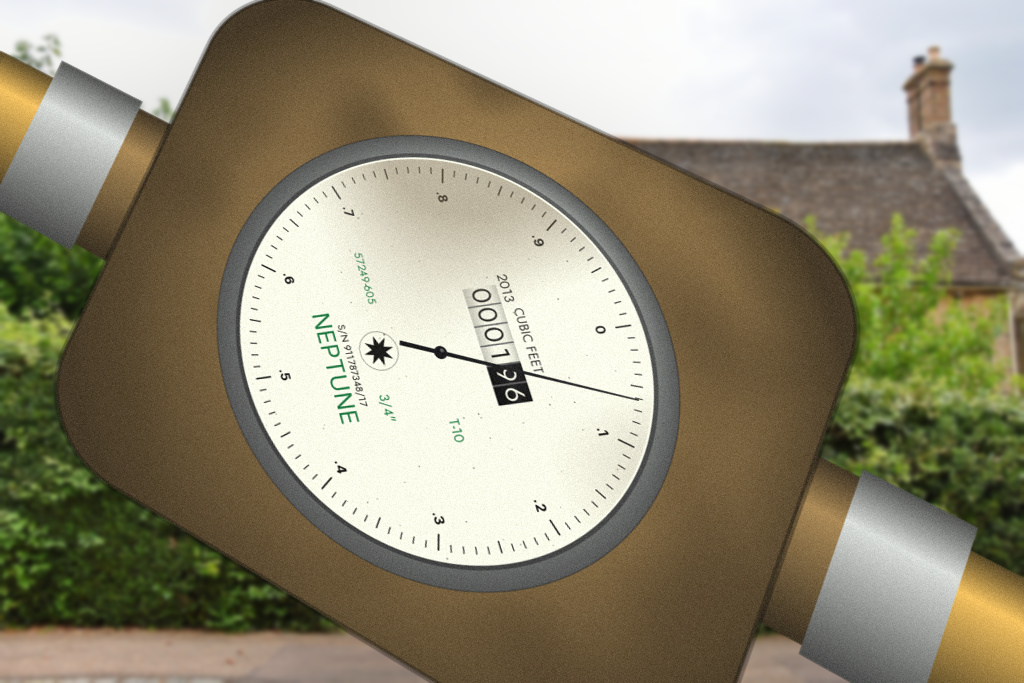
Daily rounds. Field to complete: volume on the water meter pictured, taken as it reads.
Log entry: 196.06 ft³
